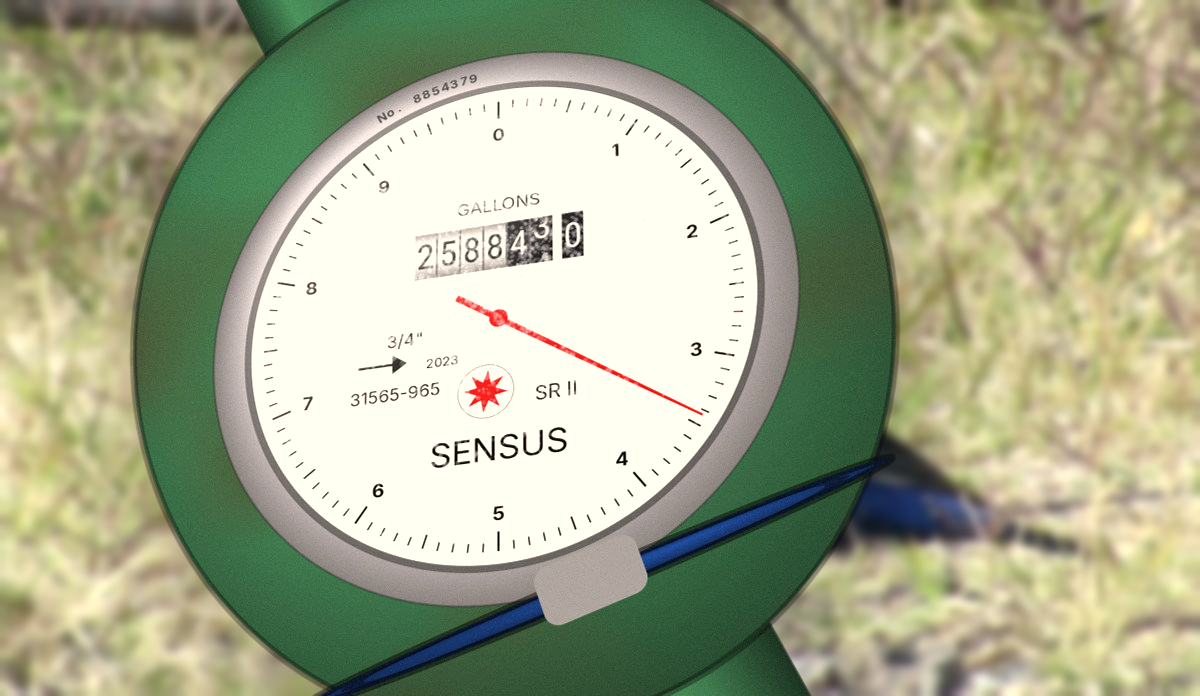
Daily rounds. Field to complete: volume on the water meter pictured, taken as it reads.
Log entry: 2588433.4 gal
